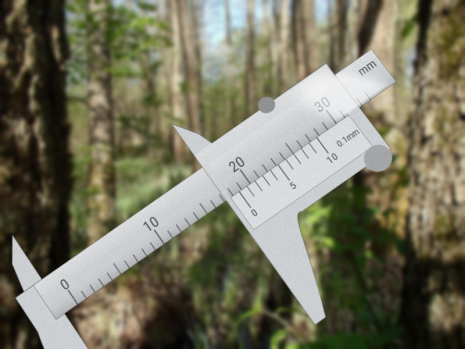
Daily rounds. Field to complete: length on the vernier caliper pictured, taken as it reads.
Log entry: 18.7 mm
